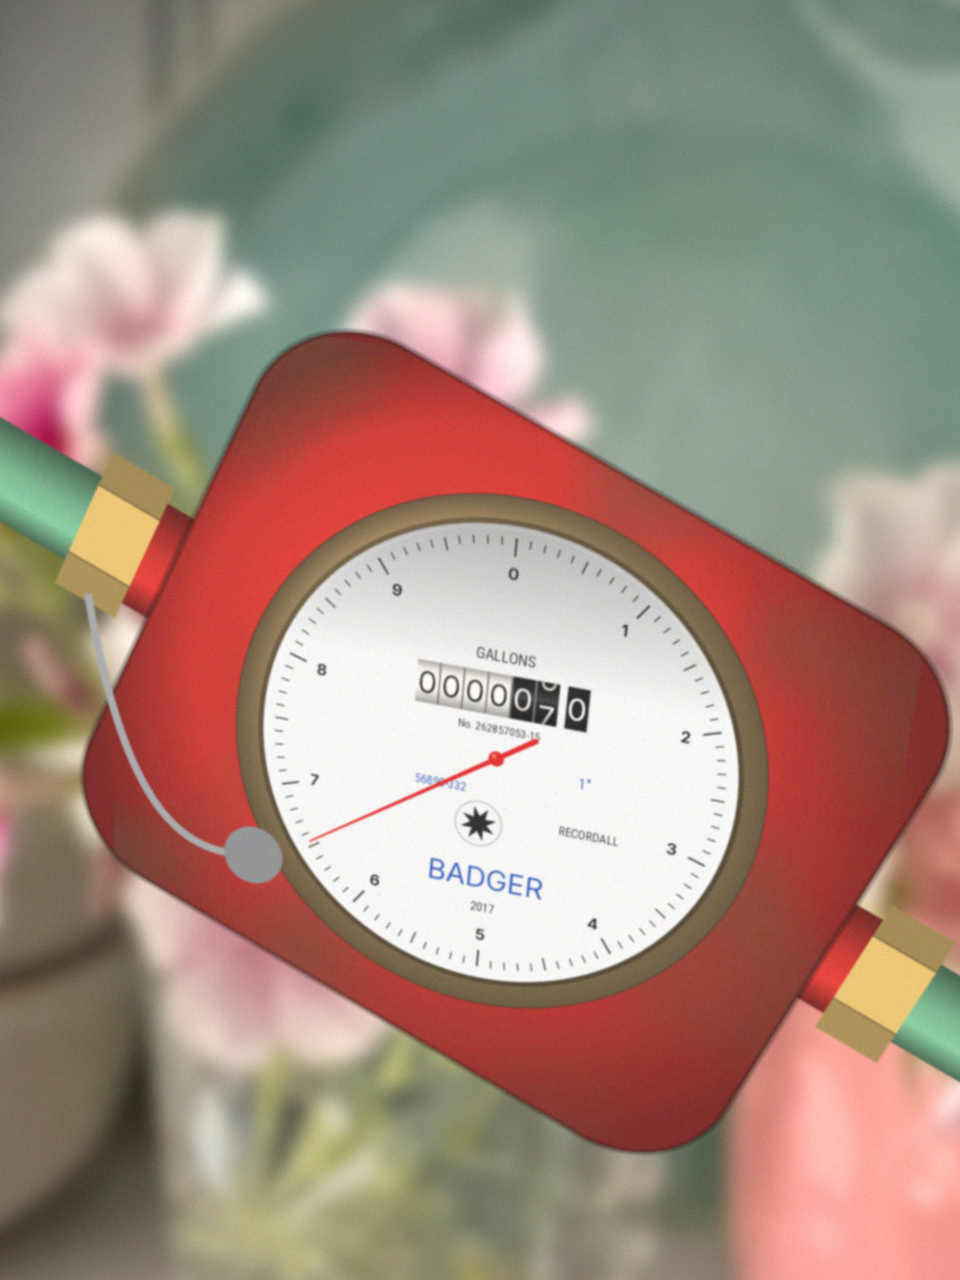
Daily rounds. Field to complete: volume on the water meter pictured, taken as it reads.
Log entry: 66.5 gal
